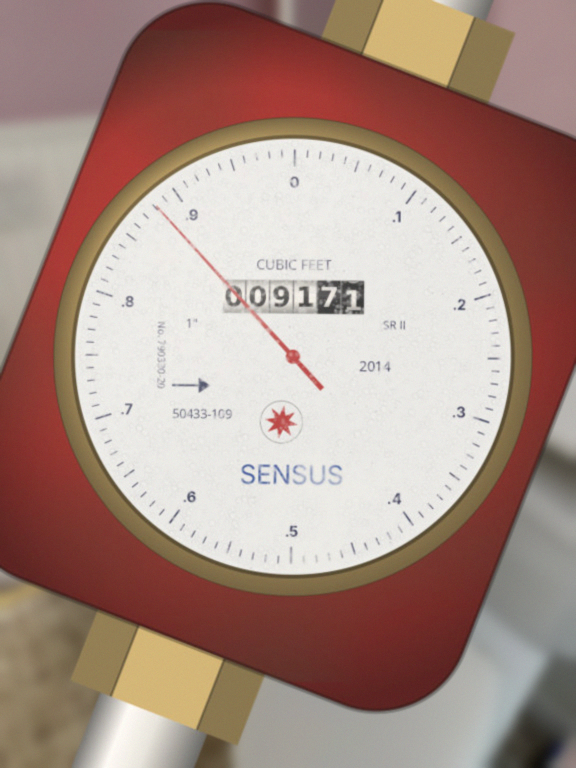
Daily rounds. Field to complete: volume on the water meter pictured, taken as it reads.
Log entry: 9170.88 ft³
